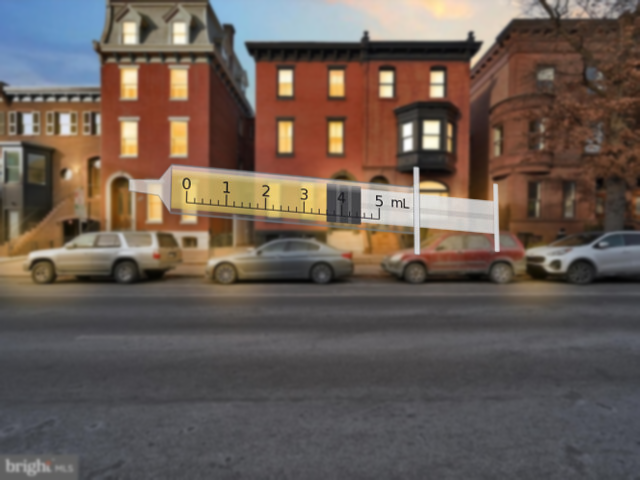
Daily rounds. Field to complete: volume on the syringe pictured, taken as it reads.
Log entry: 3.6 mL
